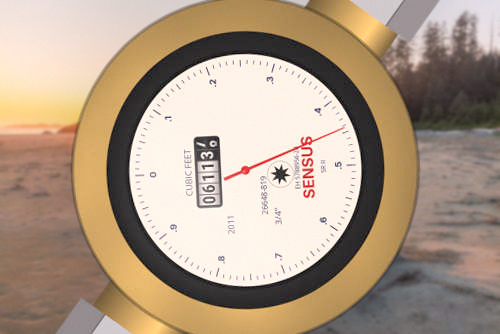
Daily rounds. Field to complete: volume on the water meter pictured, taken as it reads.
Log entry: 61137.44 ft³
